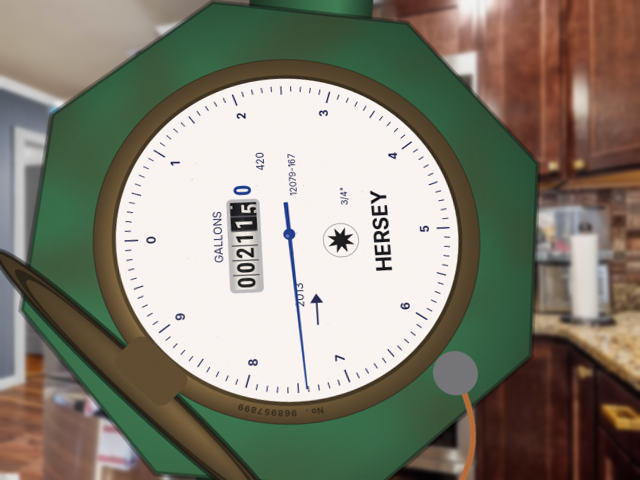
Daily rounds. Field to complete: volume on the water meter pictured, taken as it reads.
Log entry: 21147.4 gal
